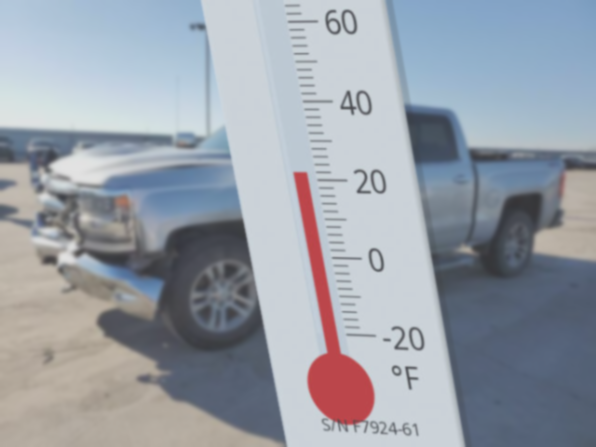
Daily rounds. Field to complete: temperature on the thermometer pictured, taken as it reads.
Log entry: 22 °F
